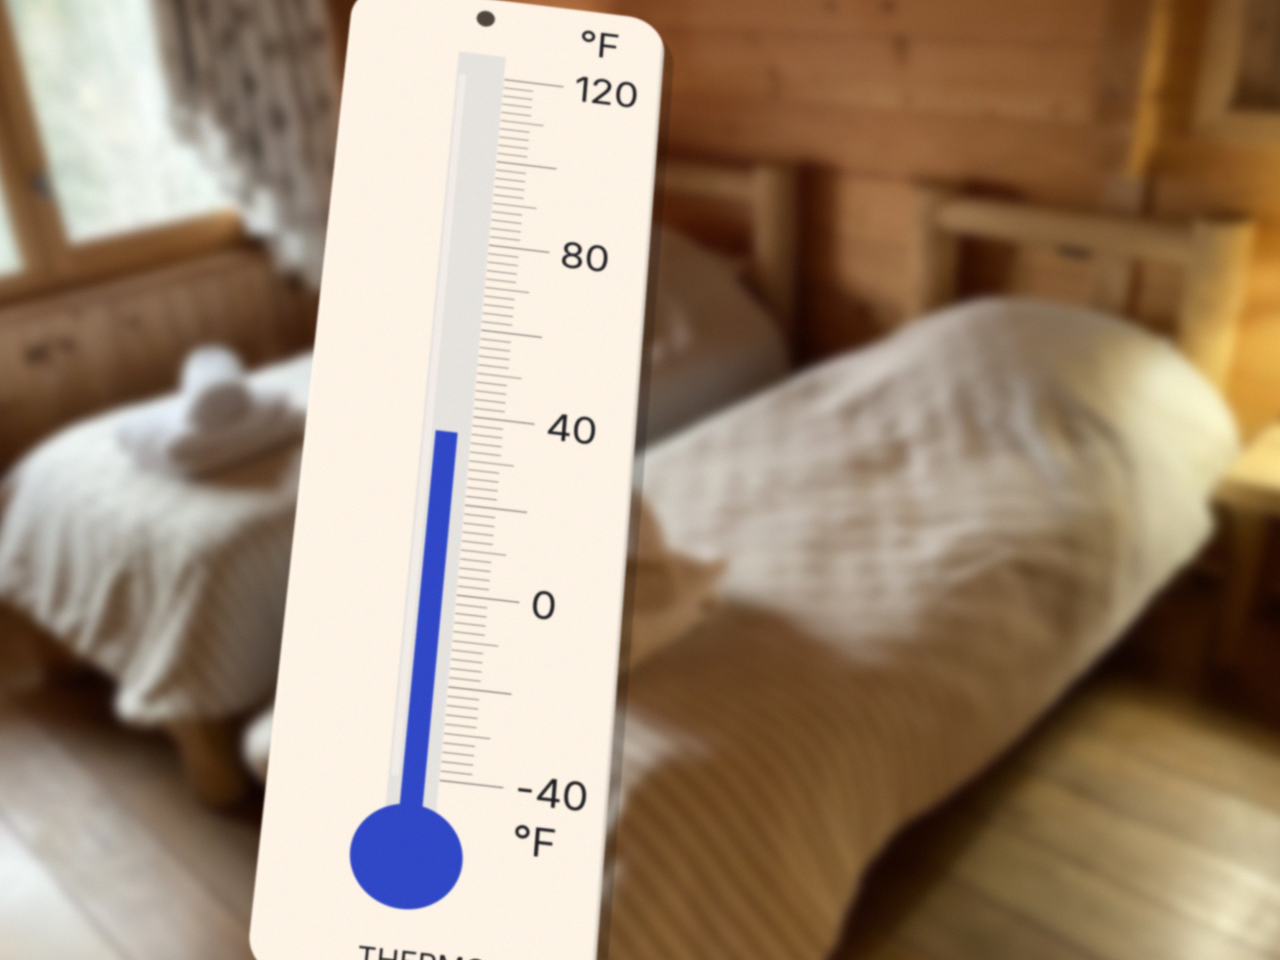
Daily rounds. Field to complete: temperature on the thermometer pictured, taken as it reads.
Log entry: 36 °F
